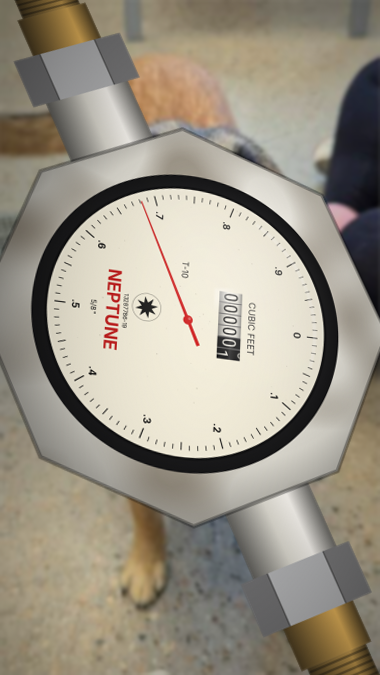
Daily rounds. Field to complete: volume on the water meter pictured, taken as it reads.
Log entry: 0.68 ft³
